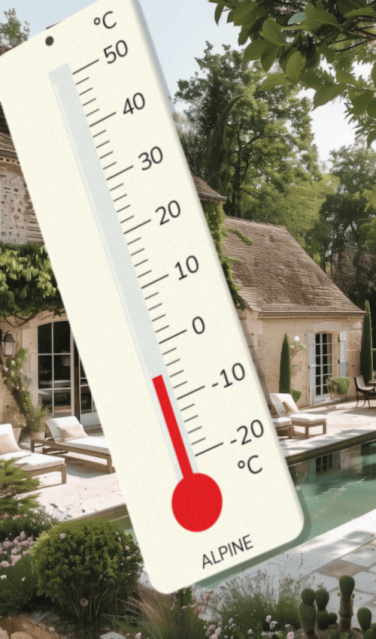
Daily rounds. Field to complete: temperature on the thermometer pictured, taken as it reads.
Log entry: -5 °C
